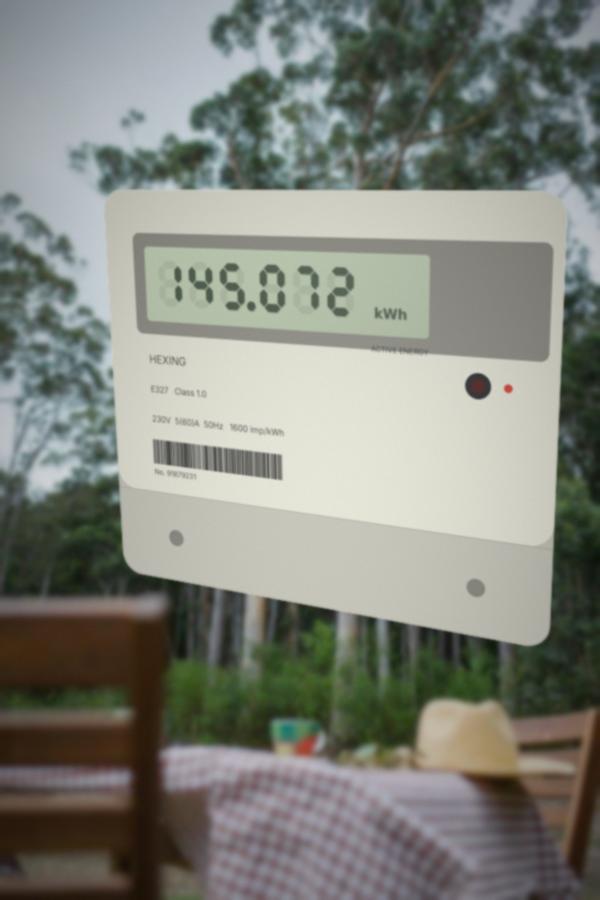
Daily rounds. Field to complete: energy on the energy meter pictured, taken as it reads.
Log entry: 145.072 kWh
